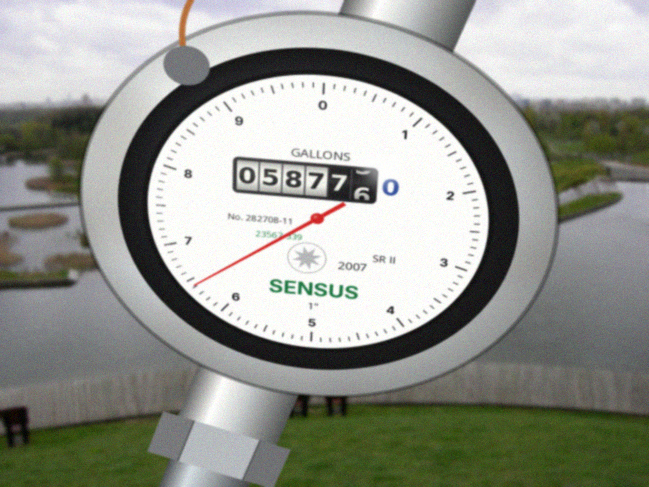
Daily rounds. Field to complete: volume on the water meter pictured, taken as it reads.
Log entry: 587756.4 gal
